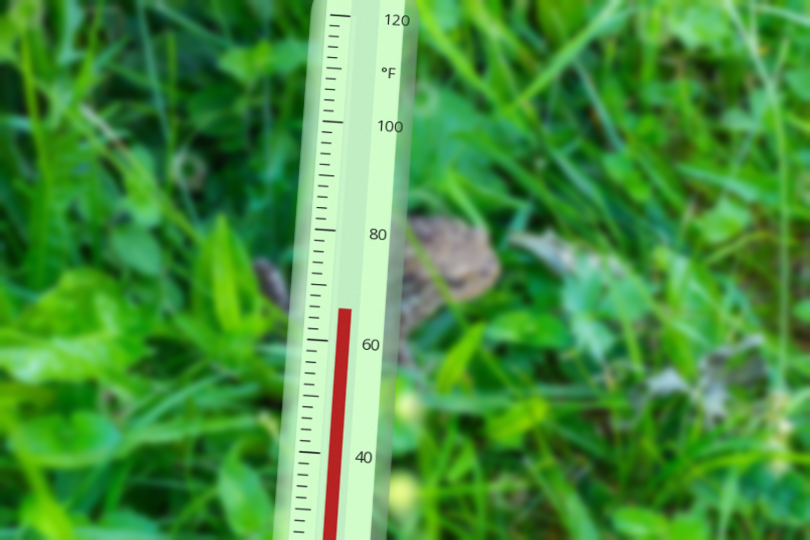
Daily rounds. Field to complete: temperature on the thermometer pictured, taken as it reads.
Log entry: 66 °F
